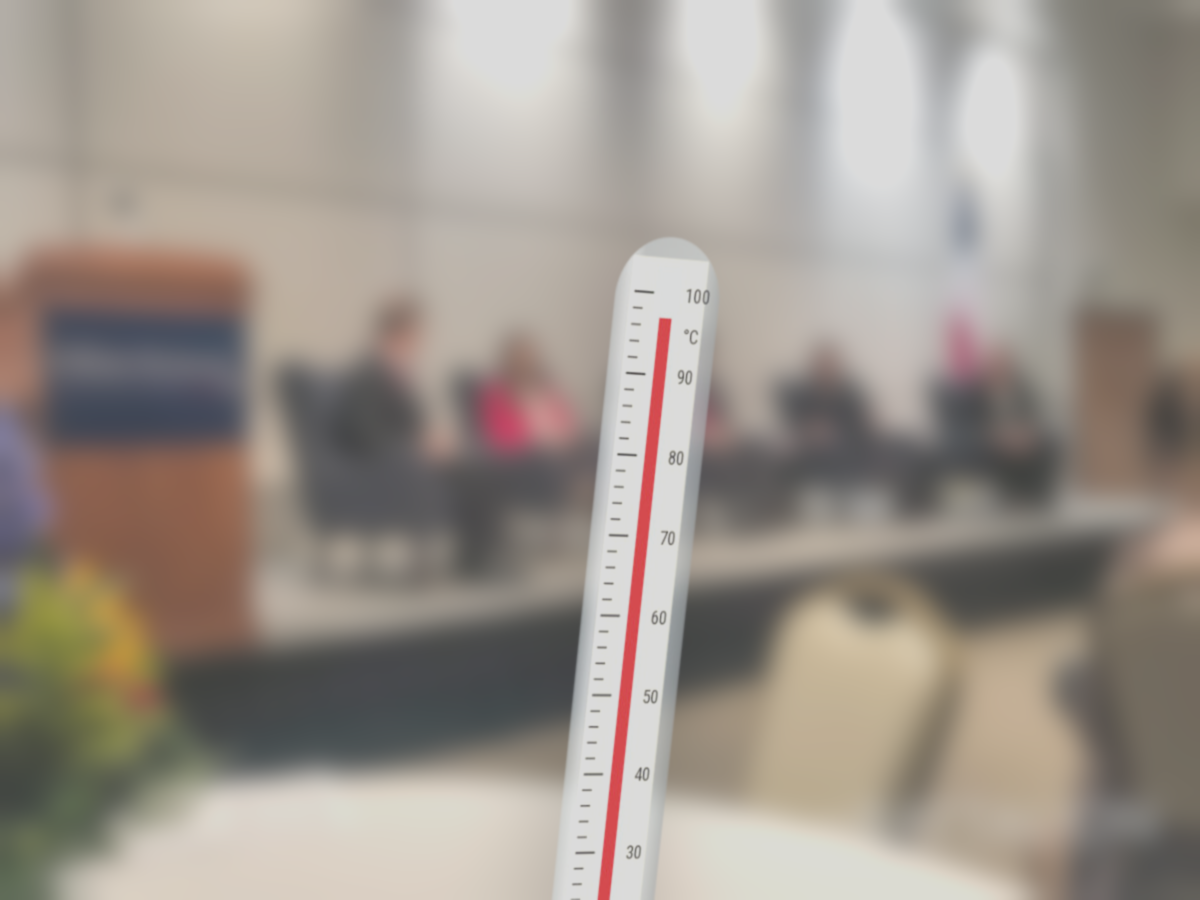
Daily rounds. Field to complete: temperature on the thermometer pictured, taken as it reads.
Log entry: 97 °C
